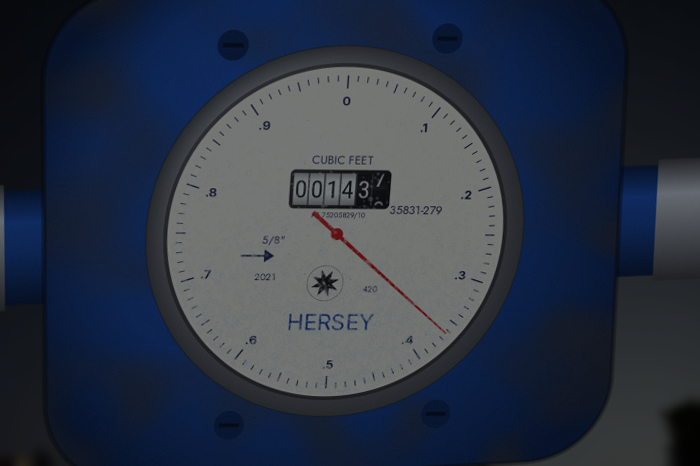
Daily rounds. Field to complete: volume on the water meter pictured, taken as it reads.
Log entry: 1437.36 ft³
